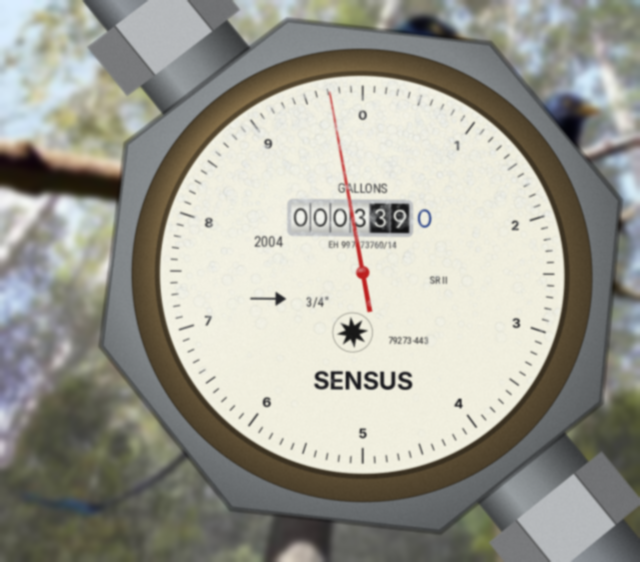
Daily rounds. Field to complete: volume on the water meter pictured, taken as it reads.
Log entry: 3389.7 gal
